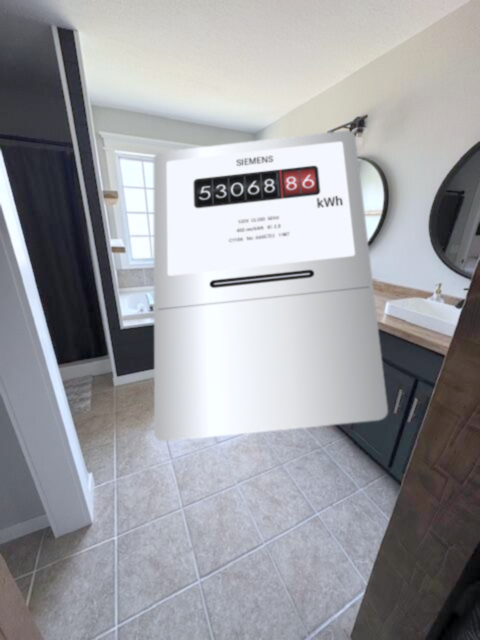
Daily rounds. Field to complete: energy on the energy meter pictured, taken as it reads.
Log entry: 53068.86 kWh
